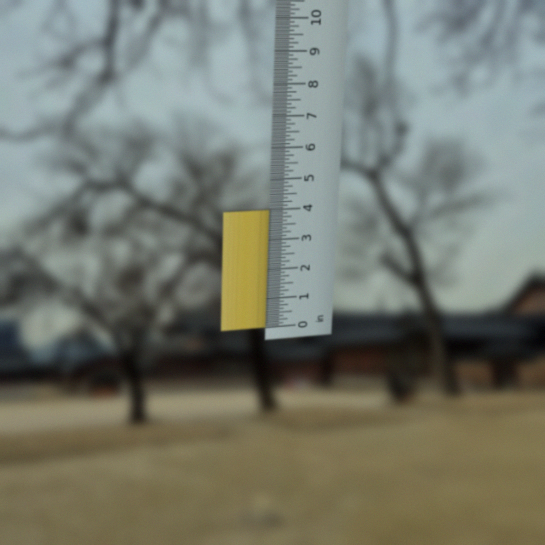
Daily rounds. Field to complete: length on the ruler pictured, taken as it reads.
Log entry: 4 in
